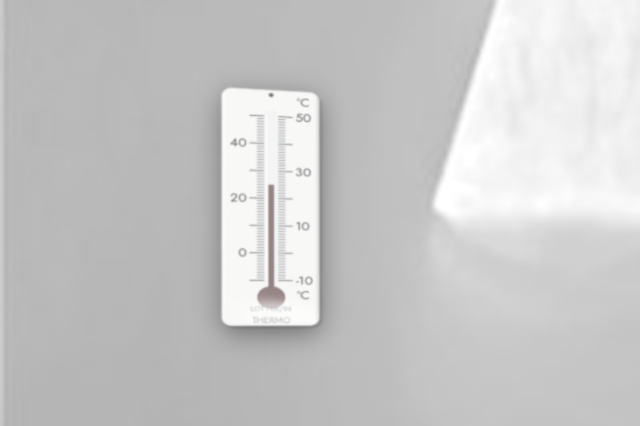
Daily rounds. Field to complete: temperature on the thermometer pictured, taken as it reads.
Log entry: 25 °C
